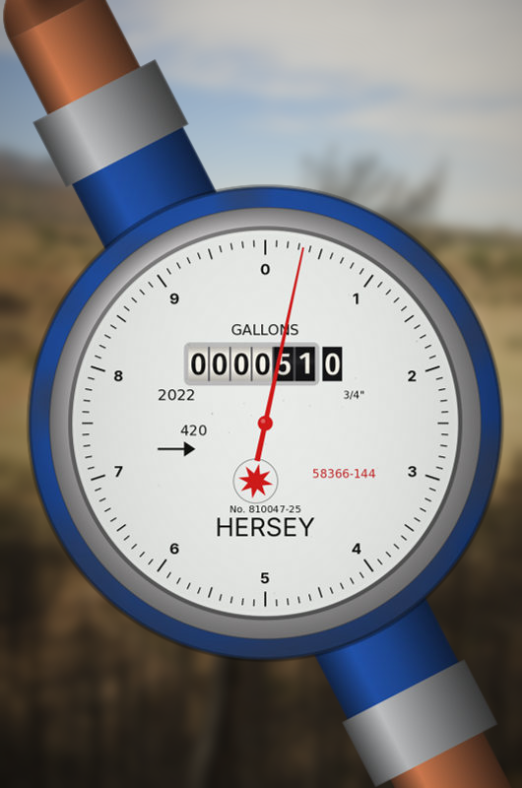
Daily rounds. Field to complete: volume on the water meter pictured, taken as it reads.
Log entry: 510.3 gal
